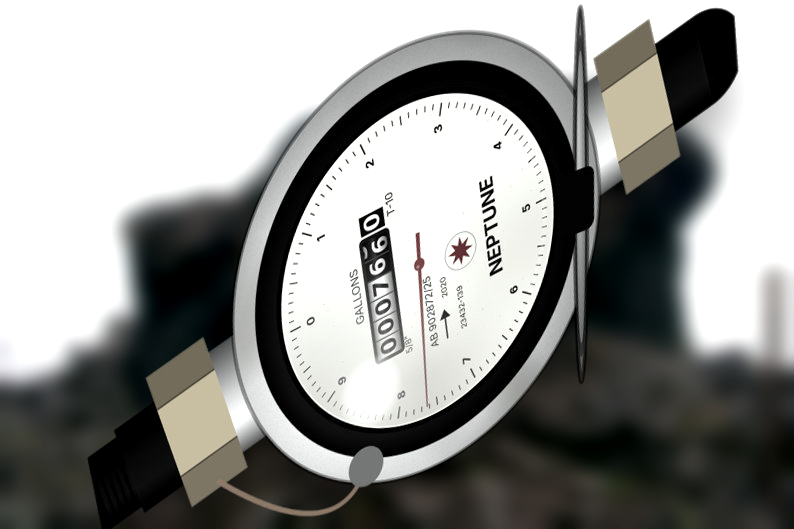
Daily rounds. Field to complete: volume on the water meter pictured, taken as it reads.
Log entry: 7657.6 gal
